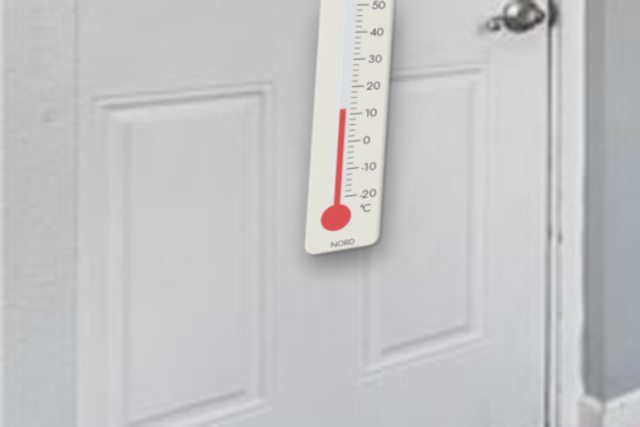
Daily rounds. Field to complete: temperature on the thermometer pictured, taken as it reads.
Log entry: 12 °C
